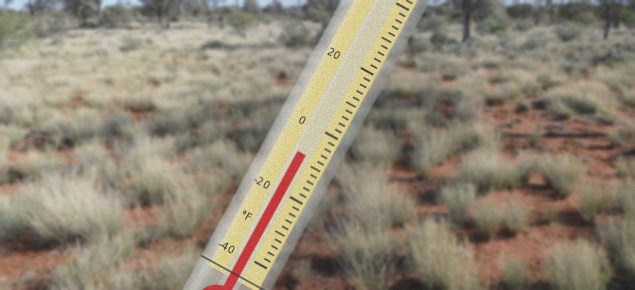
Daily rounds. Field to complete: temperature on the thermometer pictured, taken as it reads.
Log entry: -8 °F
